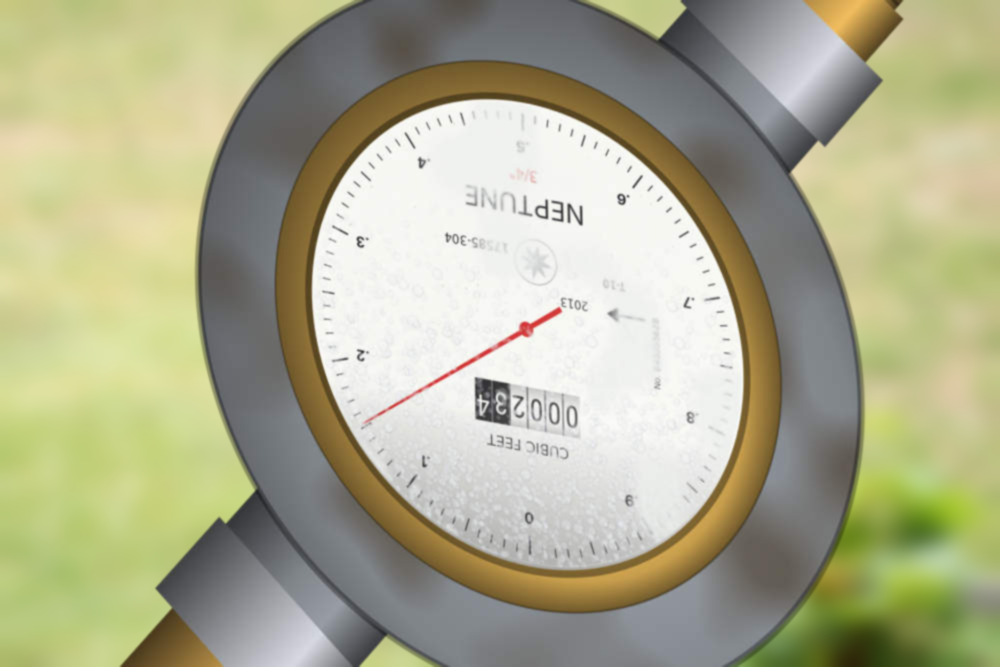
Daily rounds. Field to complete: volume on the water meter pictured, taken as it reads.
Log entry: 234.15 ft³
